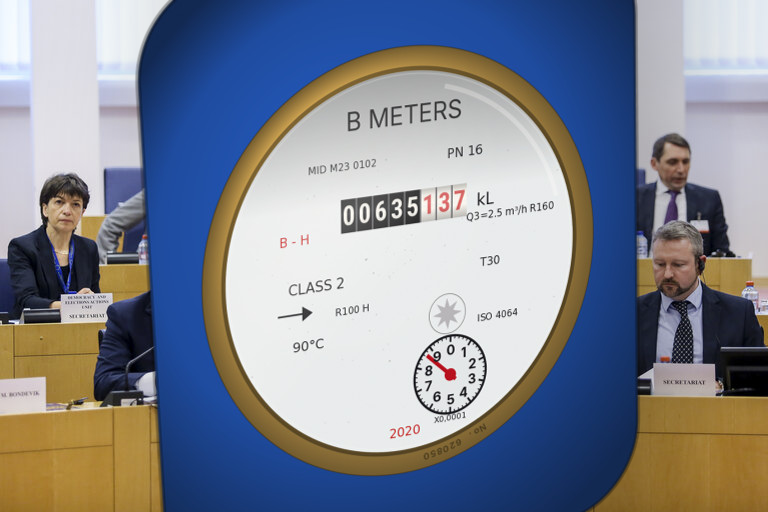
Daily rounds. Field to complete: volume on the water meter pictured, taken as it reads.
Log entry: 635.1378 kL
